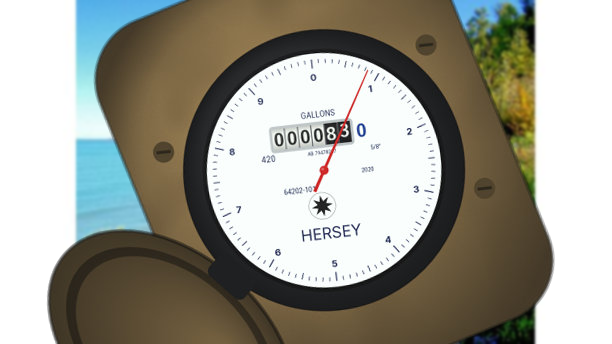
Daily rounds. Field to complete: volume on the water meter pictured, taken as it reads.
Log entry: 830.8 gal
